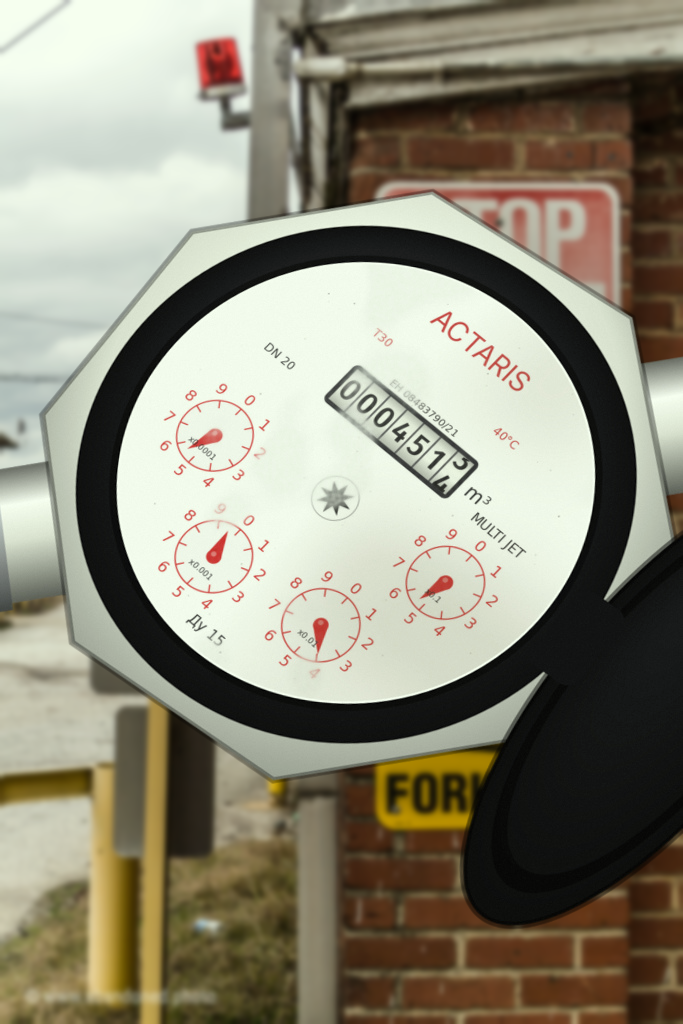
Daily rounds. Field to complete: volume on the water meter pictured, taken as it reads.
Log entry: 4513.5395 m³
